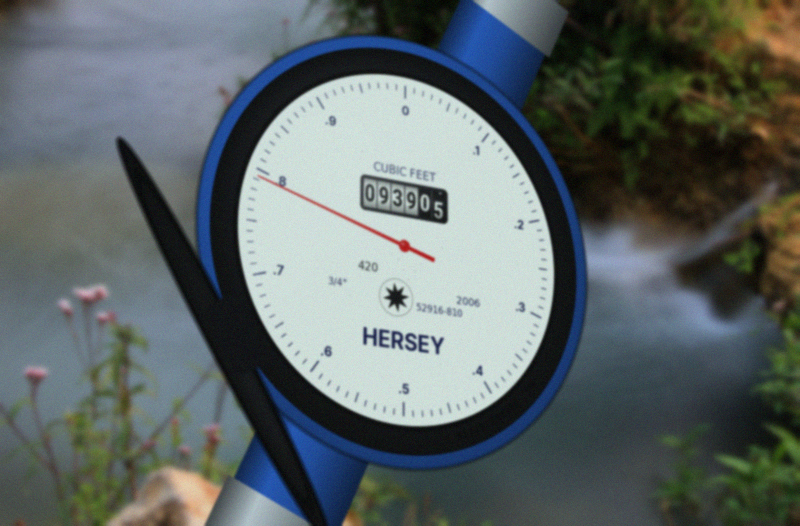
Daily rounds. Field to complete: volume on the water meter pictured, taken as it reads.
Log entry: 93904.79 ft³
